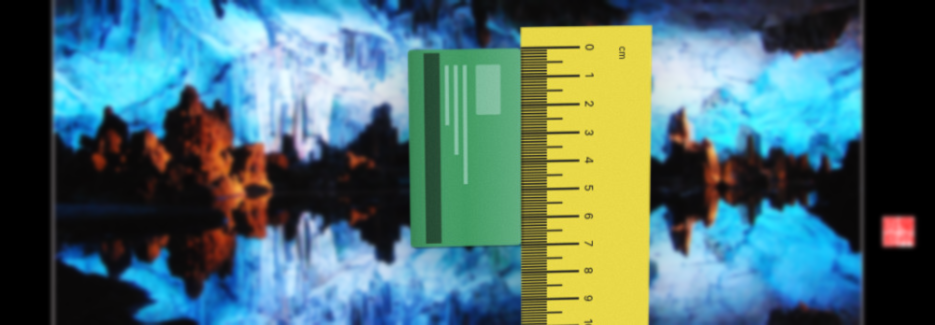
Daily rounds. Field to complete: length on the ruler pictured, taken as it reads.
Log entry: 7 cm
